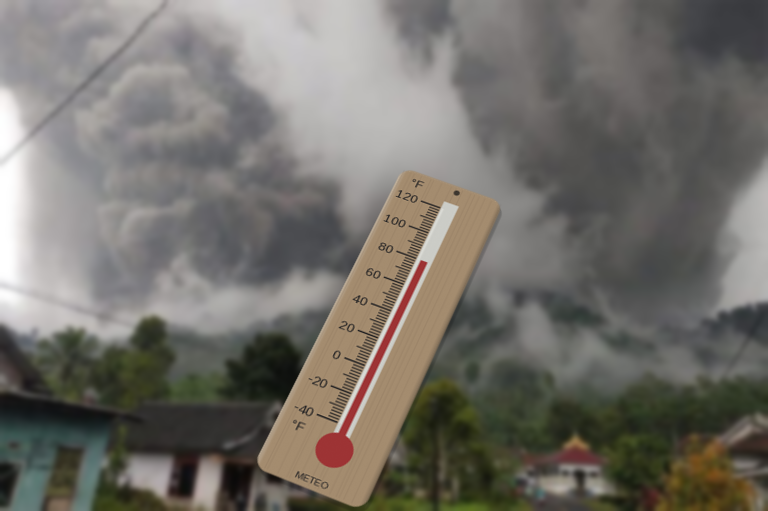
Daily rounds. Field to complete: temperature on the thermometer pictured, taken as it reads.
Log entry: 80 °F
